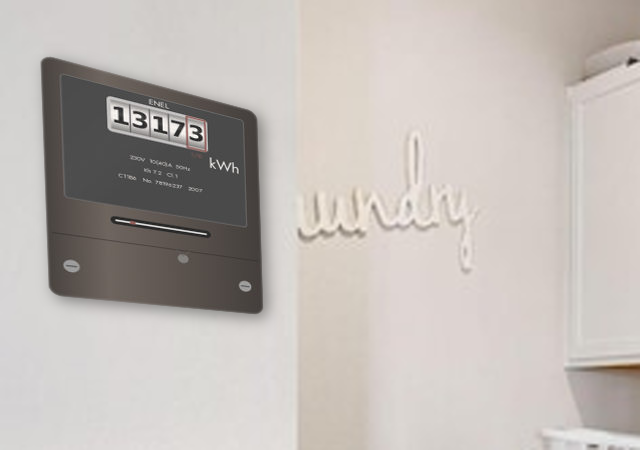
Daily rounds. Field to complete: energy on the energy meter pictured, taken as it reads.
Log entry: 1317.3 kWh
